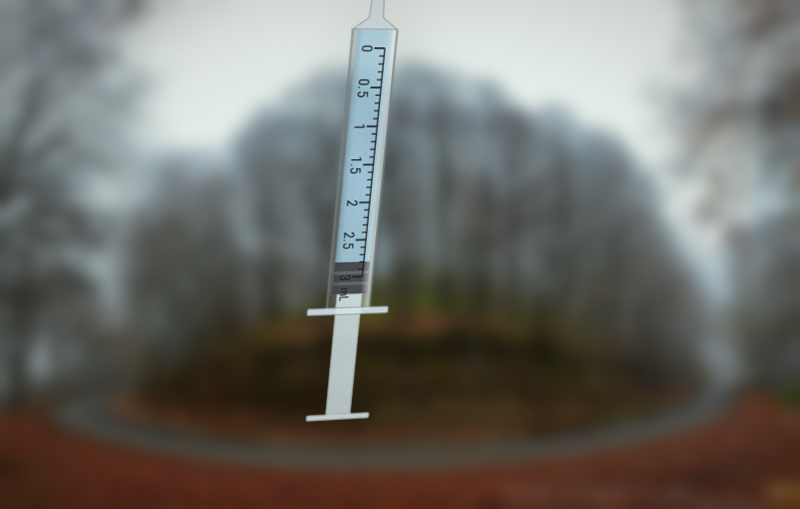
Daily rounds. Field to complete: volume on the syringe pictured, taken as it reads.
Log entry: 2.8 mL
